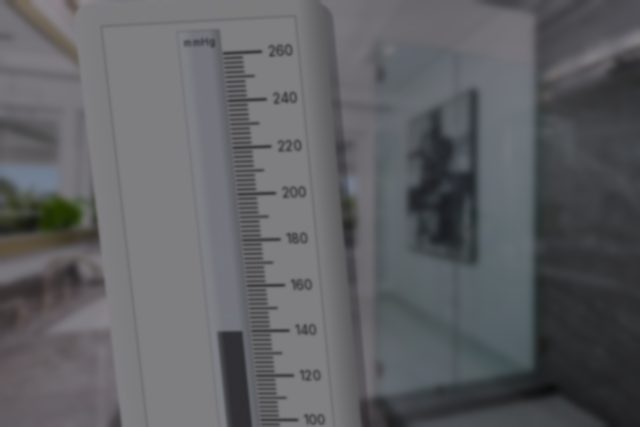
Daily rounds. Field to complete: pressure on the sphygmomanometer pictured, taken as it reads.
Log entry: 140 mmHg
